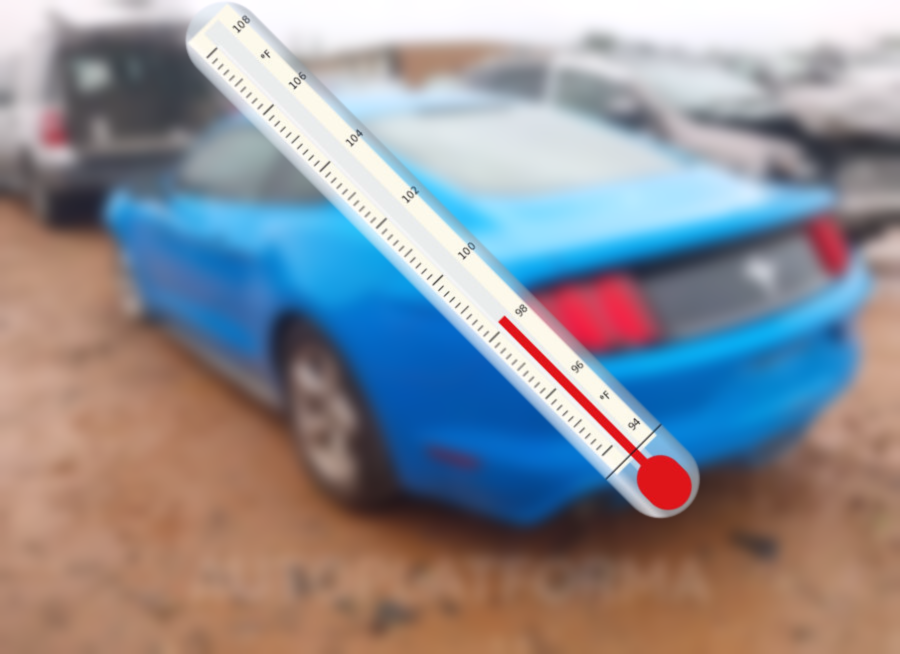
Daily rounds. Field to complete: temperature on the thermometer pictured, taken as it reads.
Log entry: 98.2 °F
